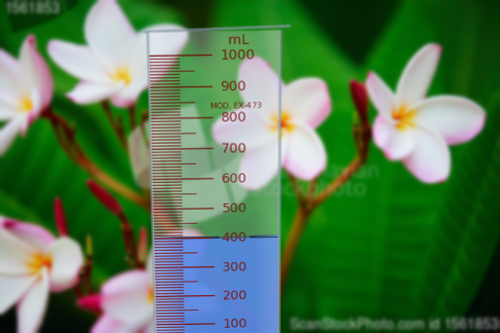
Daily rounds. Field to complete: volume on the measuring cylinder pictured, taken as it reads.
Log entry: 400 mL
